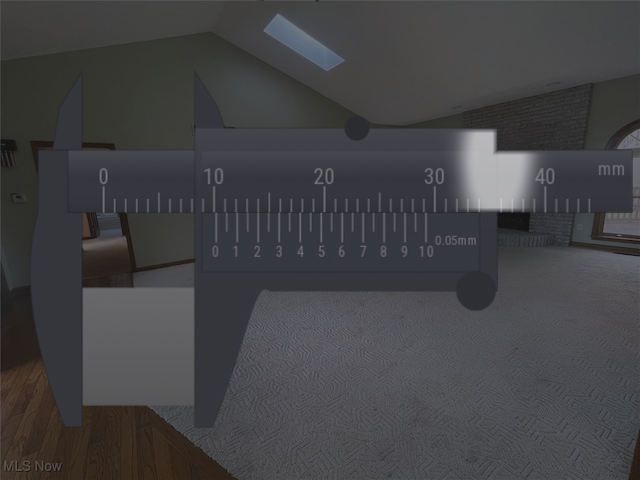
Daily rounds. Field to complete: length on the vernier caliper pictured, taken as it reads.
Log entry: 10.2 mm
